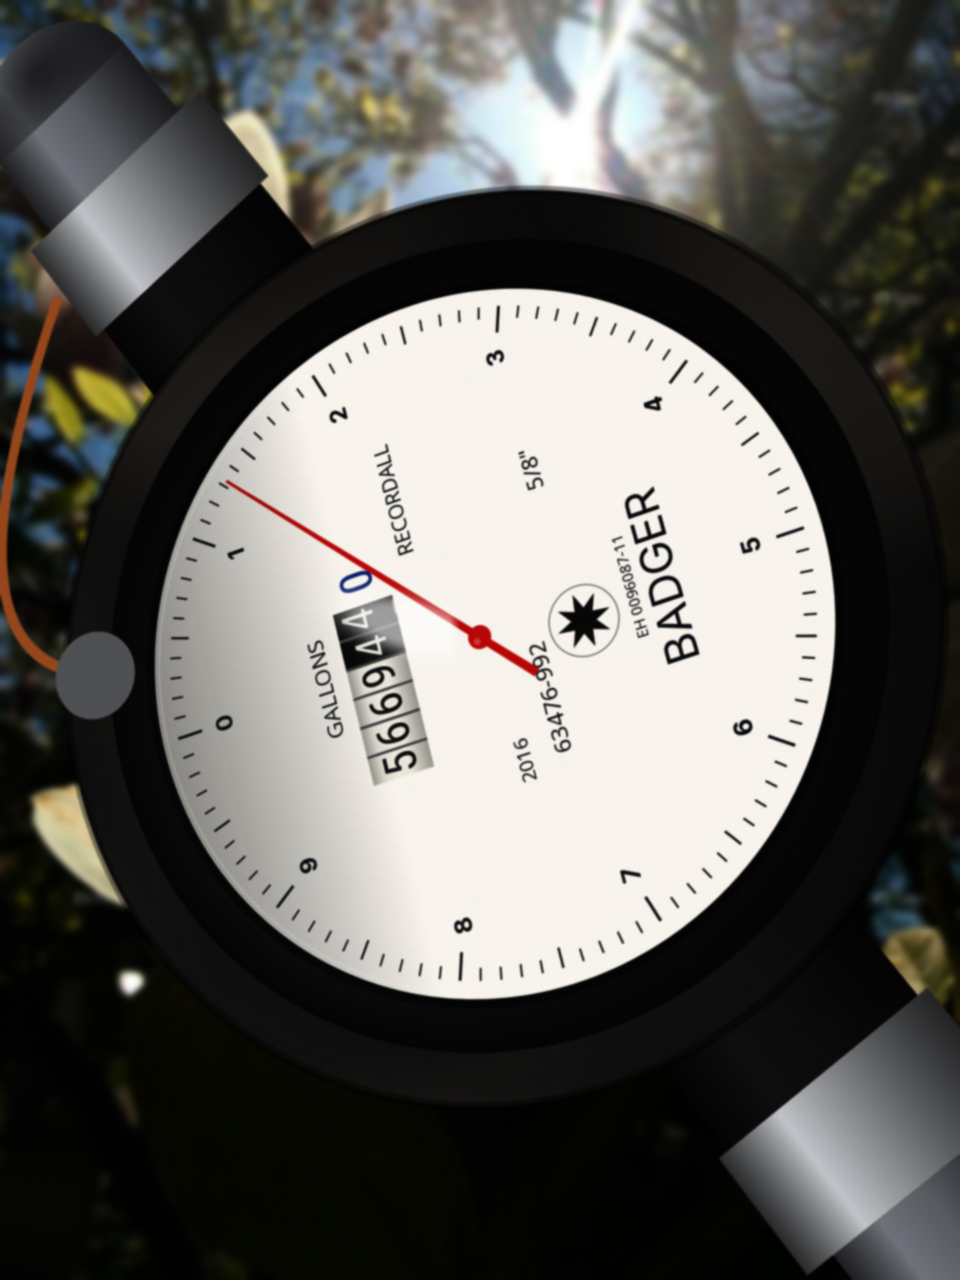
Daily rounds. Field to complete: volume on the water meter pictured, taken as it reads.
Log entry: 5669441.3 gal
